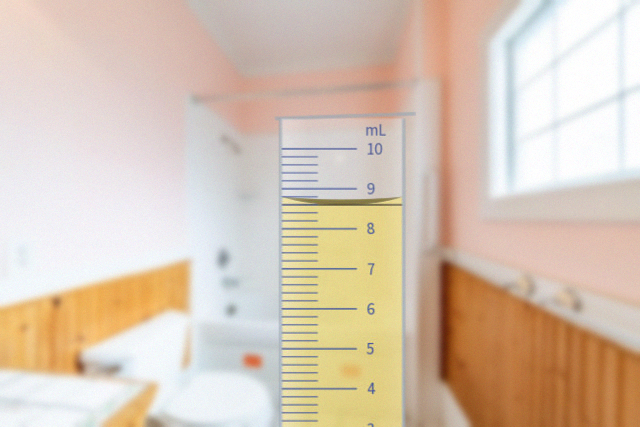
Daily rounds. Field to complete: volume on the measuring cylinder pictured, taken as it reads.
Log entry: 8.6 mL
